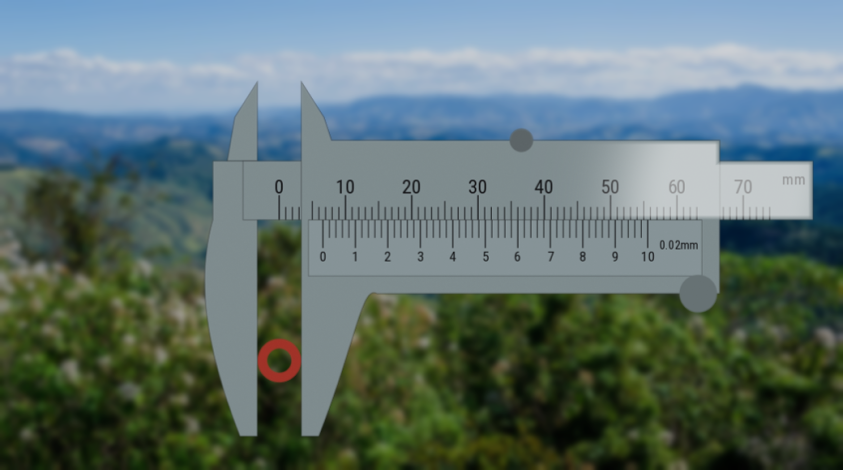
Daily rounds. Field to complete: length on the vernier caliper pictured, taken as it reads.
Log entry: 6.6 mm
